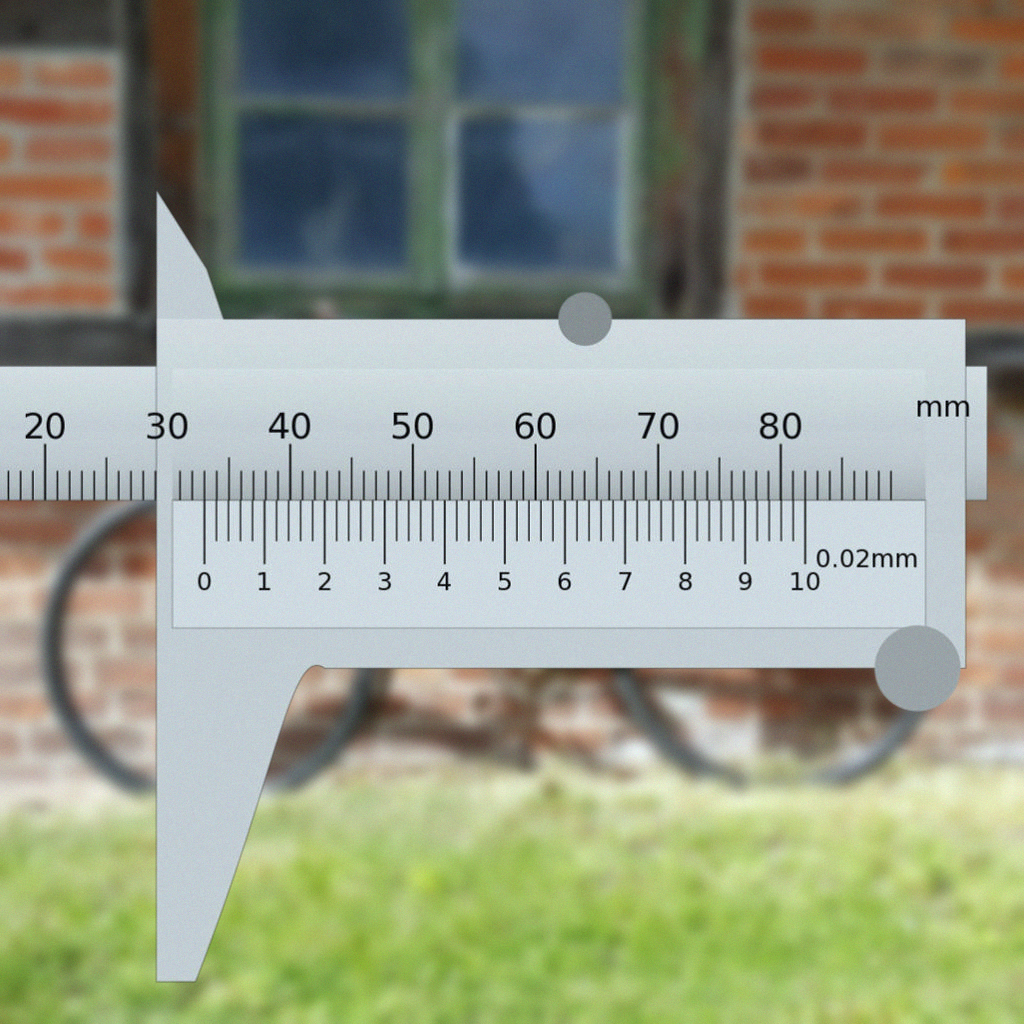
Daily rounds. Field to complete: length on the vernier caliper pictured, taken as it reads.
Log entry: 33.0 mm
